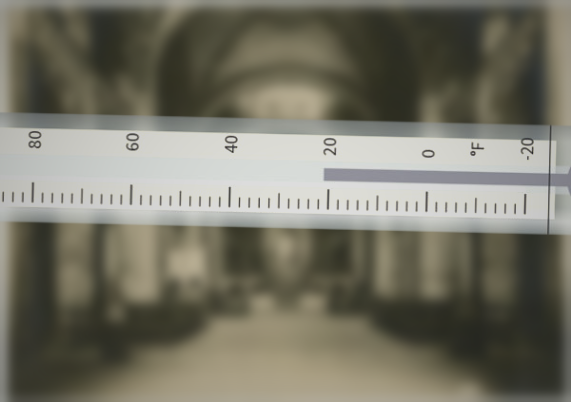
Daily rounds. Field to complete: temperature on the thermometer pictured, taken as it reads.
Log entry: 21 °F
